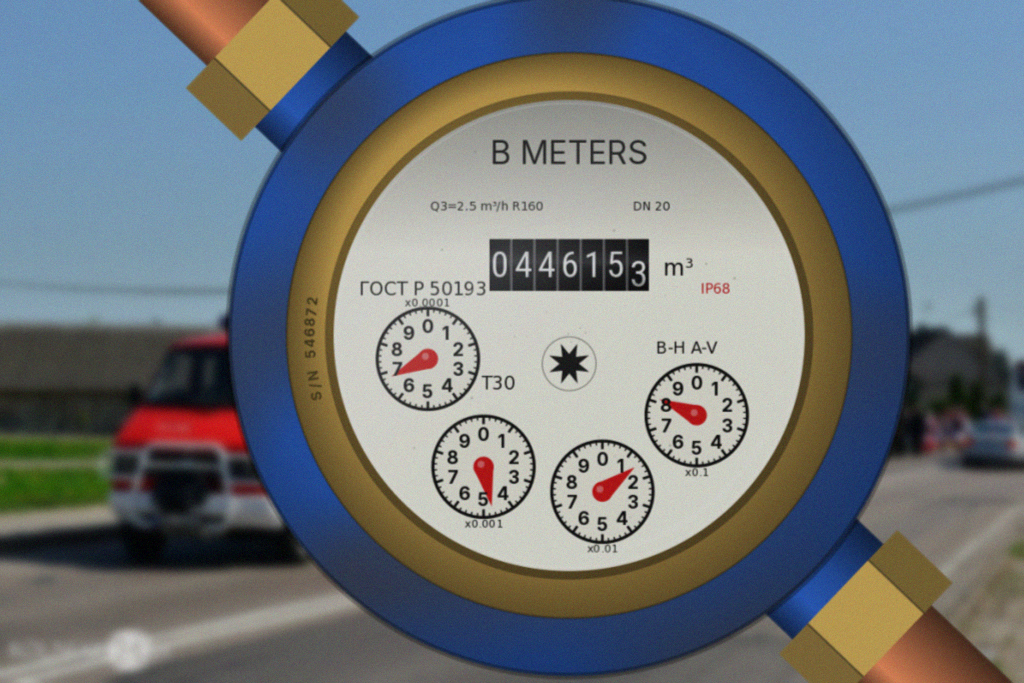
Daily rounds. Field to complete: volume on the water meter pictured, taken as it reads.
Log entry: 446152.8146 m³
